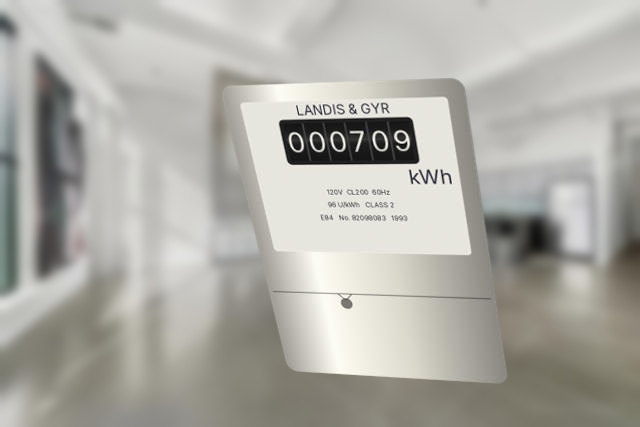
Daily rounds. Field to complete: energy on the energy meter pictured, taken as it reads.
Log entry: 709 kWh
